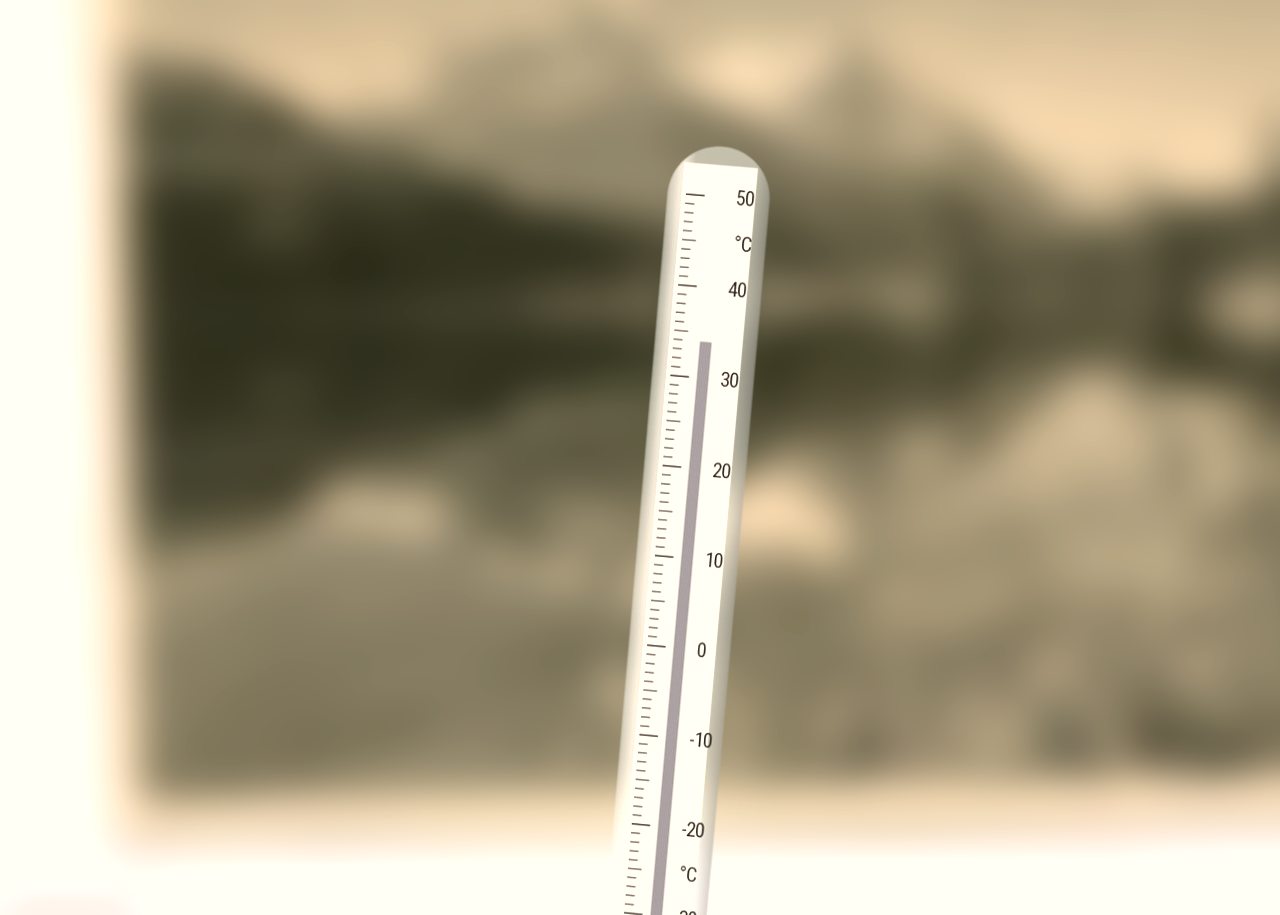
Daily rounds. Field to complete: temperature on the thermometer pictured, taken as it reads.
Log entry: 34 °C
